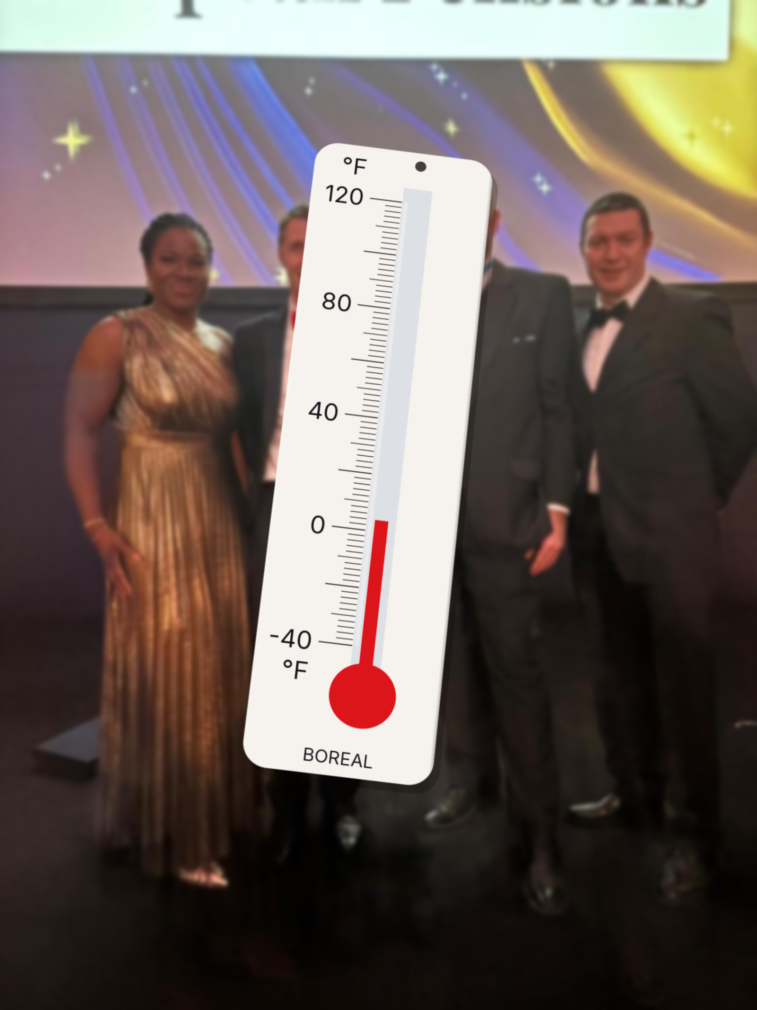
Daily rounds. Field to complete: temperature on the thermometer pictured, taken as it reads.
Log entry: 4 °F
